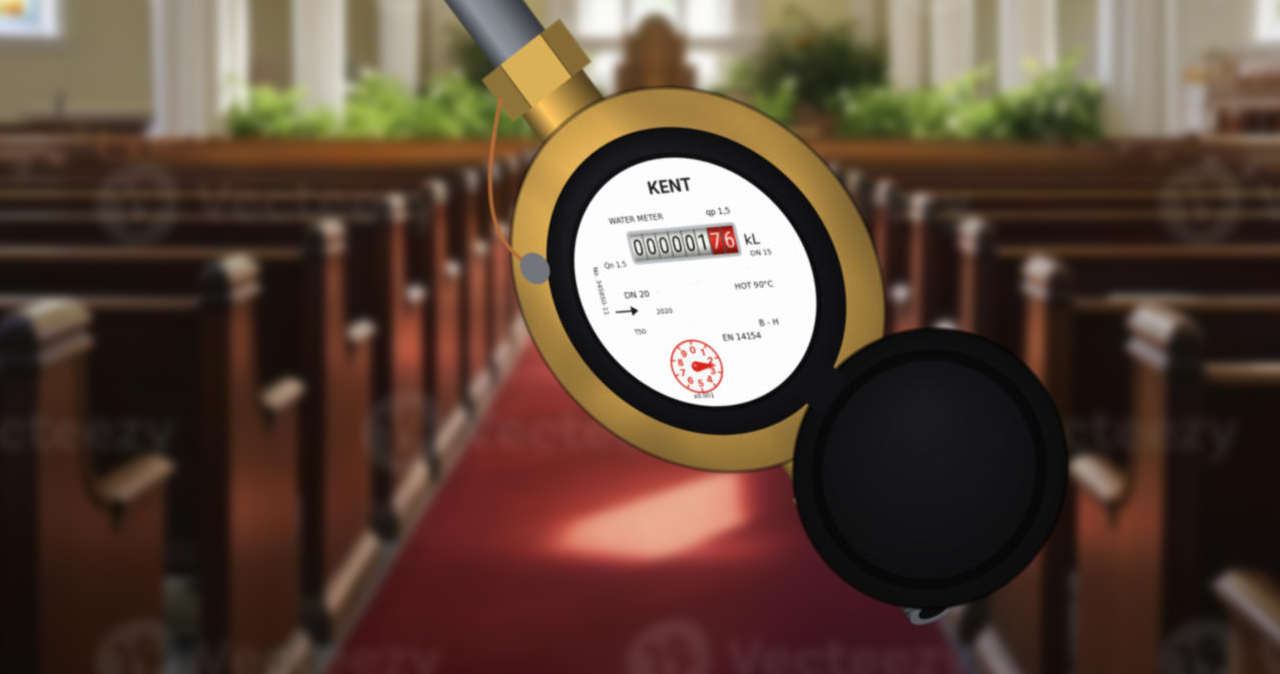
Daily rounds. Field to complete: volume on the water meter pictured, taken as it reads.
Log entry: 1.762 kL
